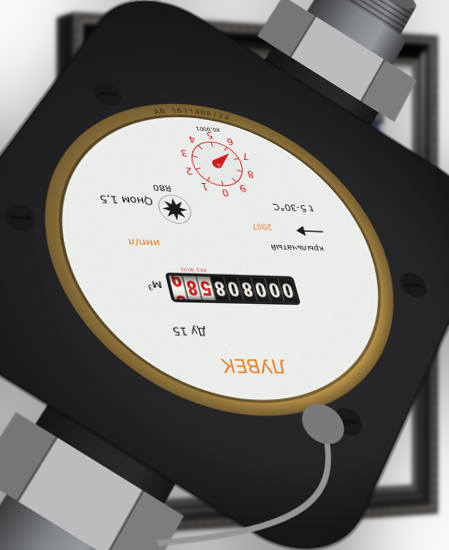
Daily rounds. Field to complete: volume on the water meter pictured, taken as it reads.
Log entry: 808.5886 m³
